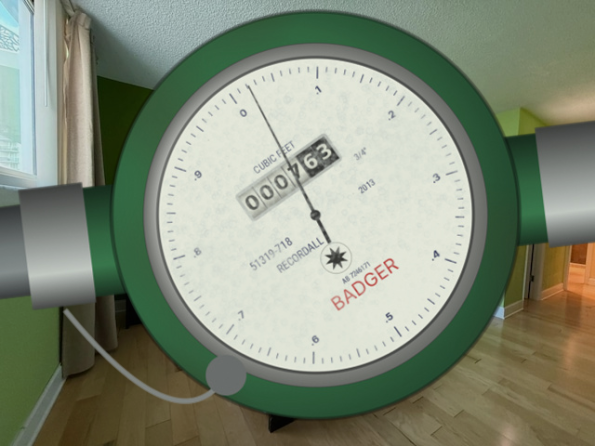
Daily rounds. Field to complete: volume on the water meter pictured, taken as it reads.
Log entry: 763.02 ft³
